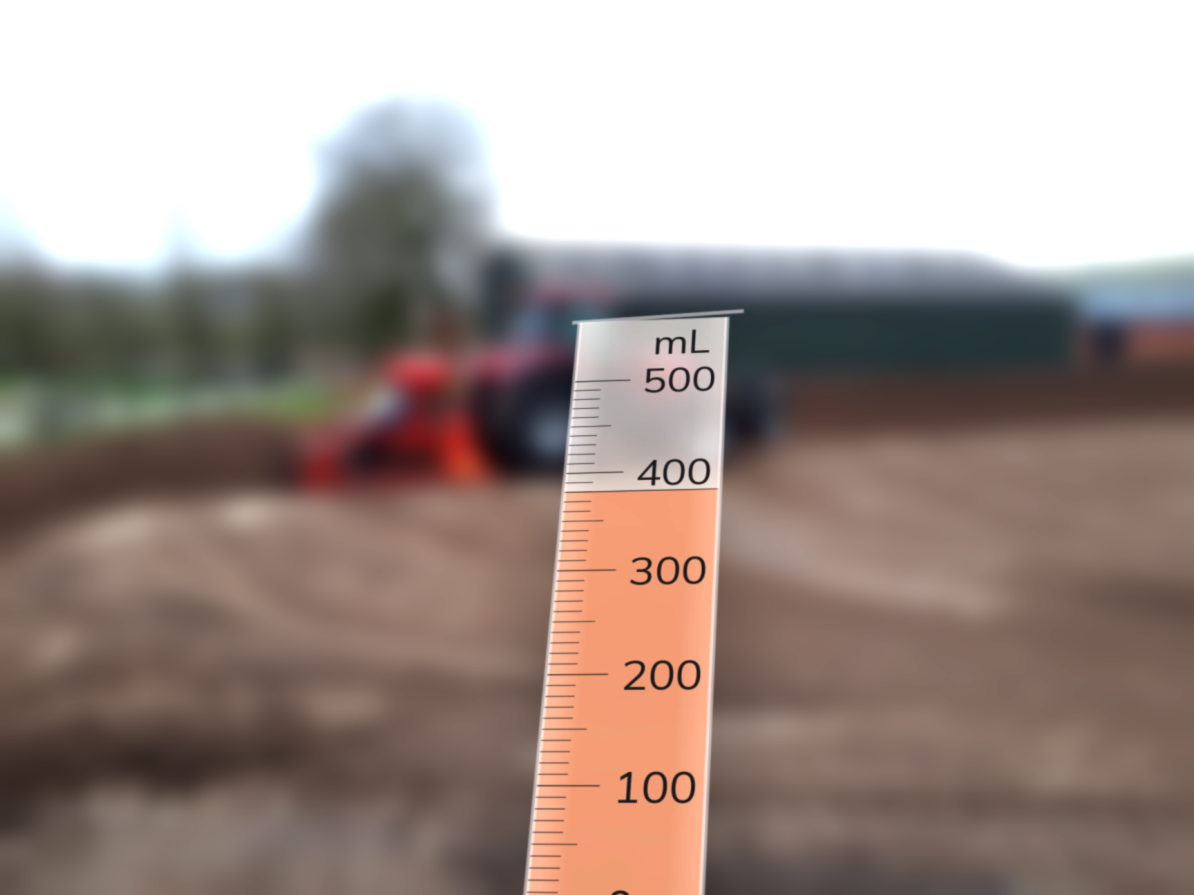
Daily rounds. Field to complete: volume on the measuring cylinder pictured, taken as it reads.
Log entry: 380 mL
